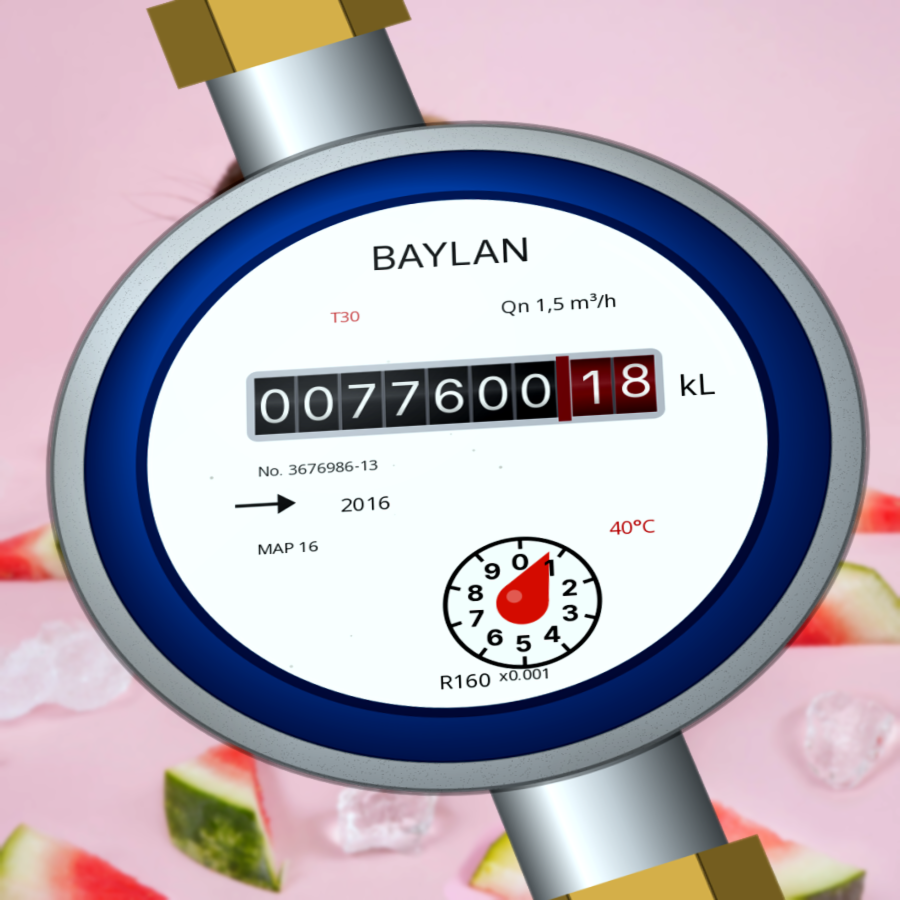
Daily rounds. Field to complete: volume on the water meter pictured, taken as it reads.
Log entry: 77600.180 kL
